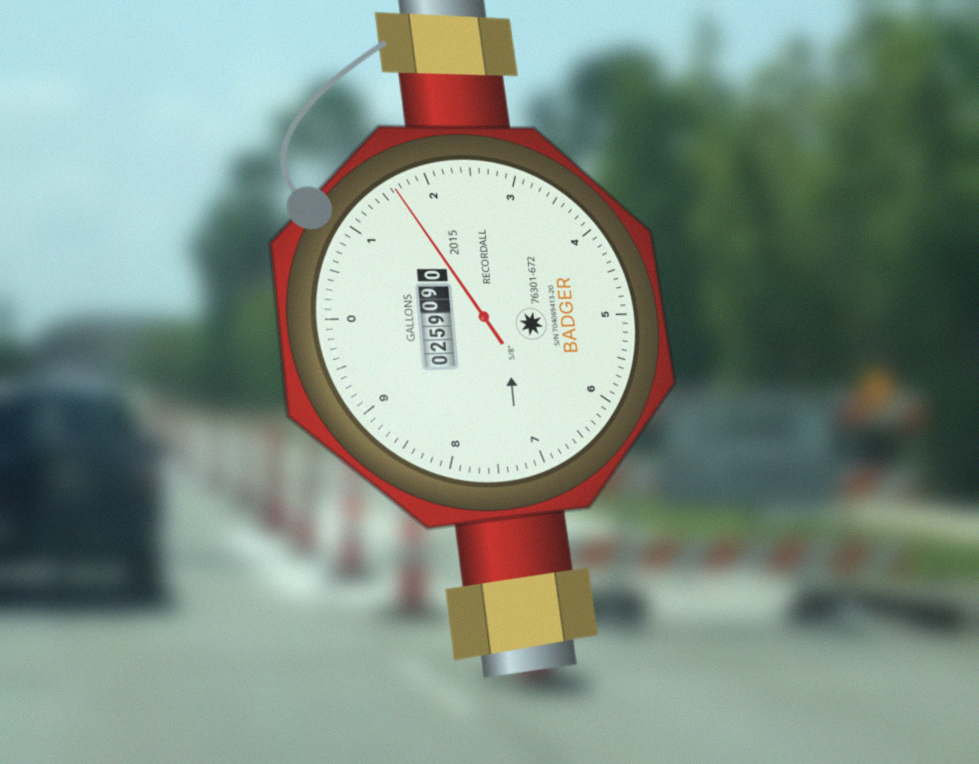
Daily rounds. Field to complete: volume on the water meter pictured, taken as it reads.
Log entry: 259091.6 gal
